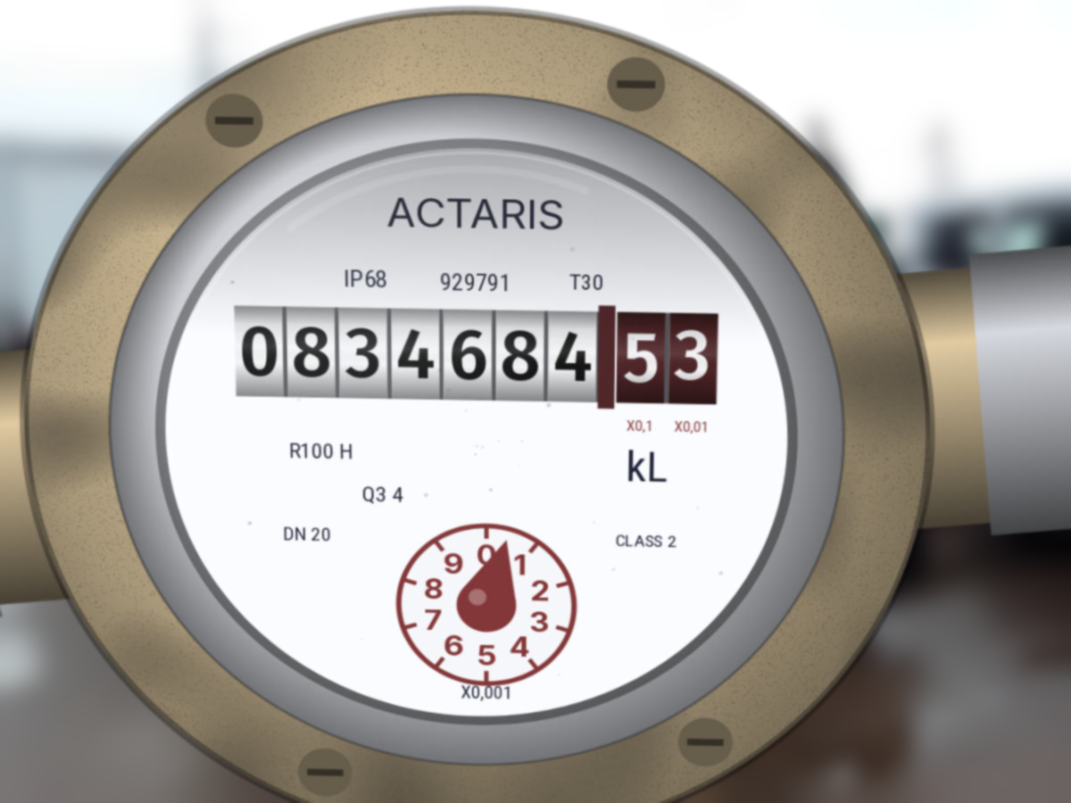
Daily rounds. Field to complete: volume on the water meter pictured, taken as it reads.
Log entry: 834684.530 kL
